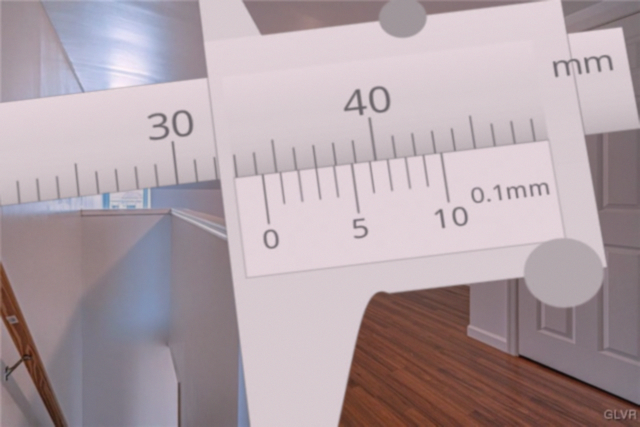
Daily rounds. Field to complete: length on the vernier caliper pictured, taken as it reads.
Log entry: 34.3 mm
